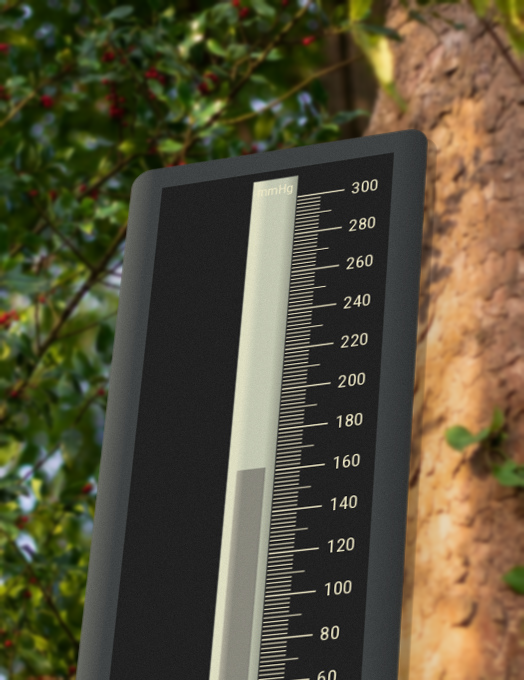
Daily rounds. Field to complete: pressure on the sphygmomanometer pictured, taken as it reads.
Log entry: 162 mmHg
